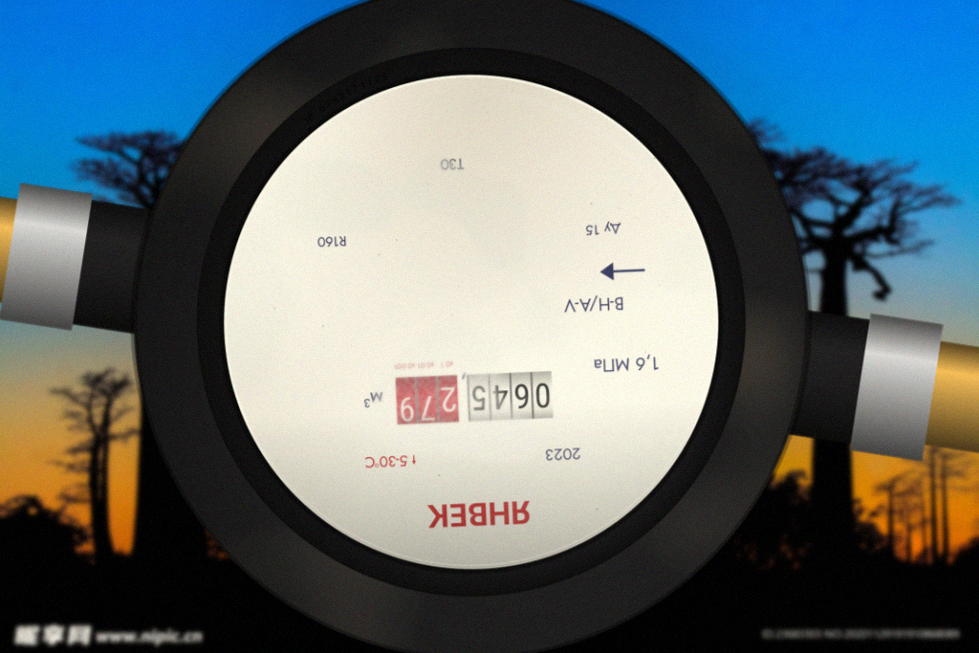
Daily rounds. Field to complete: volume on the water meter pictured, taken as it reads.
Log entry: 645.279 m³
